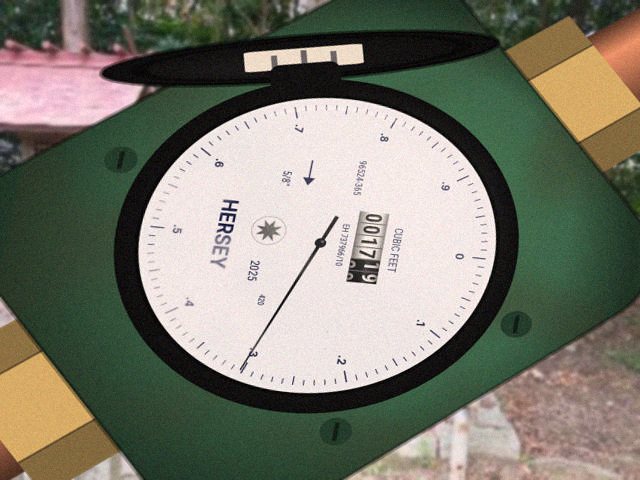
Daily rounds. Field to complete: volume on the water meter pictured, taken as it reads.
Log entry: 1719.30 ft³
